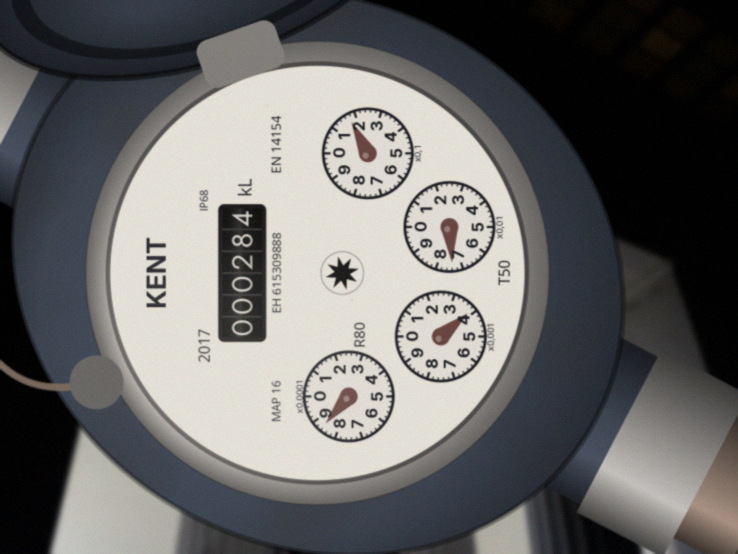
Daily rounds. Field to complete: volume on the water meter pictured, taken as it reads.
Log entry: 284.1738 kL
